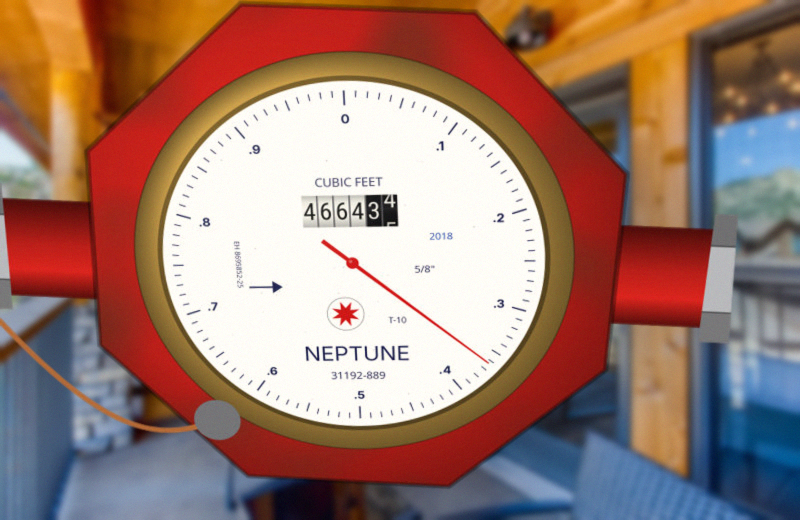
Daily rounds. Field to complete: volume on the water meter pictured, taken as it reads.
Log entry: 466434.36 ft³
